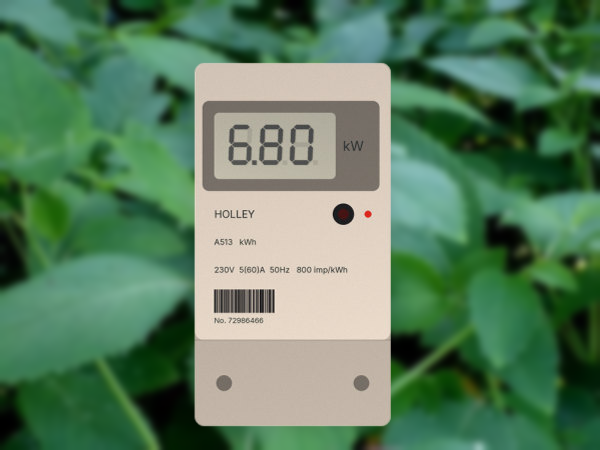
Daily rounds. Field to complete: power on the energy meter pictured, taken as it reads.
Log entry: 6.80 kW
